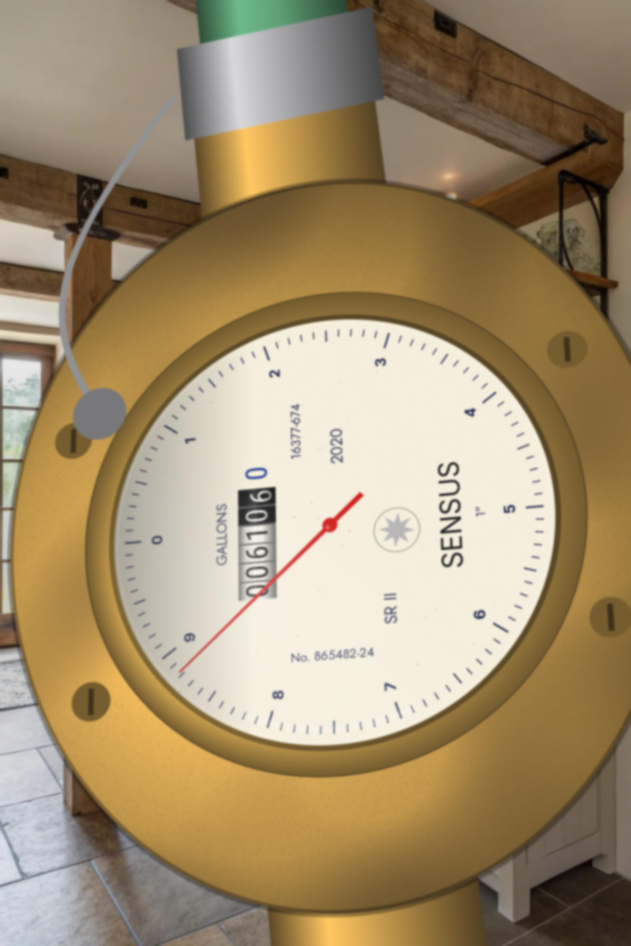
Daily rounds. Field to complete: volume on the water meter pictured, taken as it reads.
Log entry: 61058.8 gal
